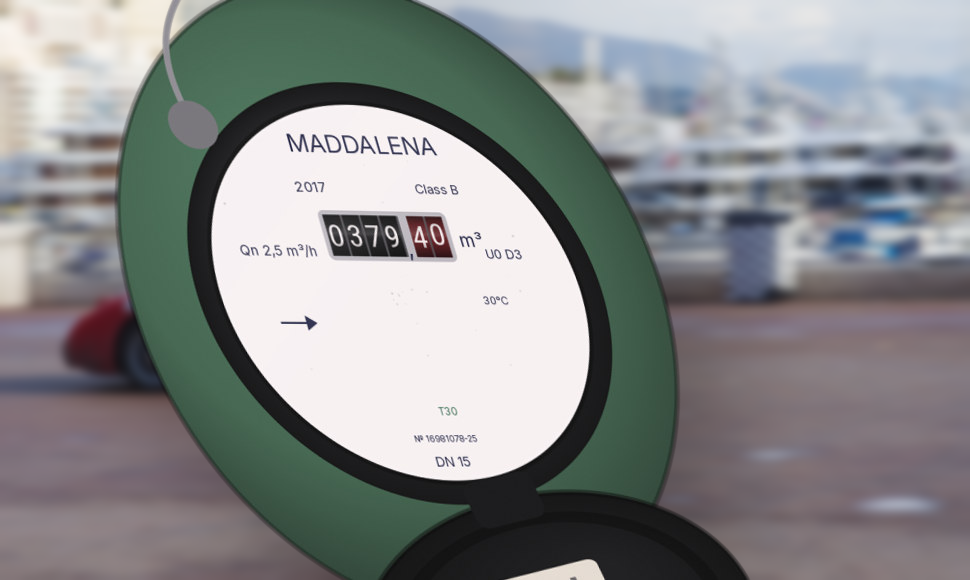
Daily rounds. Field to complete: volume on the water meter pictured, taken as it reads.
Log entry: 379.40 m³
